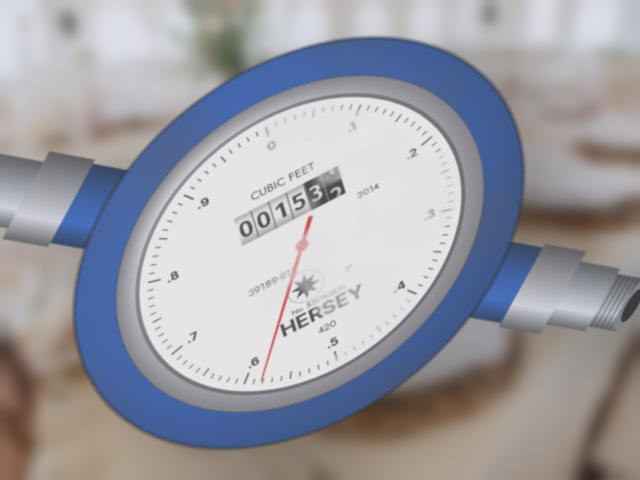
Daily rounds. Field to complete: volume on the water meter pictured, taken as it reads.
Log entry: 1531.58 ft³
